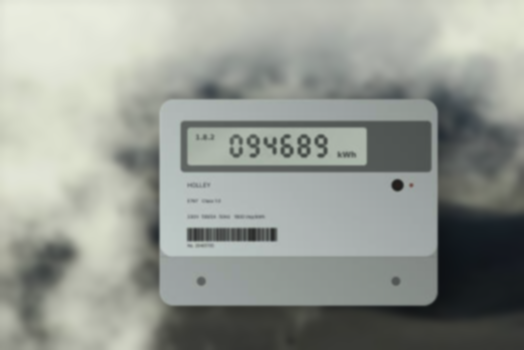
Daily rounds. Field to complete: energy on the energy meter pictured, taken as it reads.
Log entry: 94689 kWh
